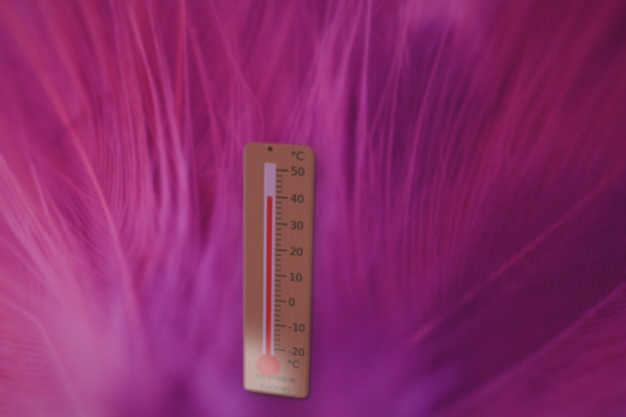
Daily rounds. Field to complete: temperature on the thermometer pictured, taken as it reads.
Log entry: 40 °C
